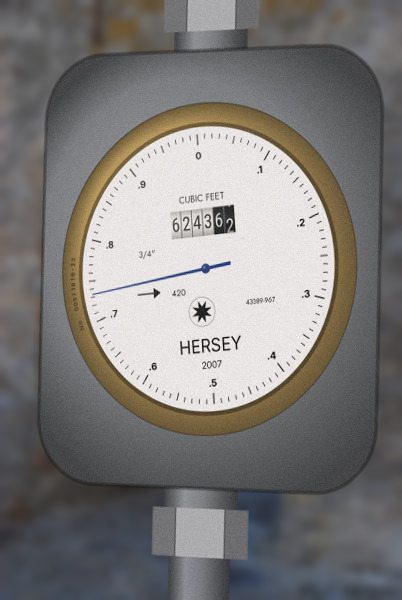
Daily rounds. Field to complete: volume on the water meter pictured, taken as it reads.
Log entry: 624361.73 ft³
